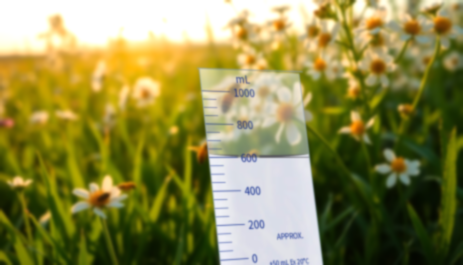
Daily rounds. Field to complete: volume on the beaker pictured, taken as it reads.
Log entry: 600 mL
